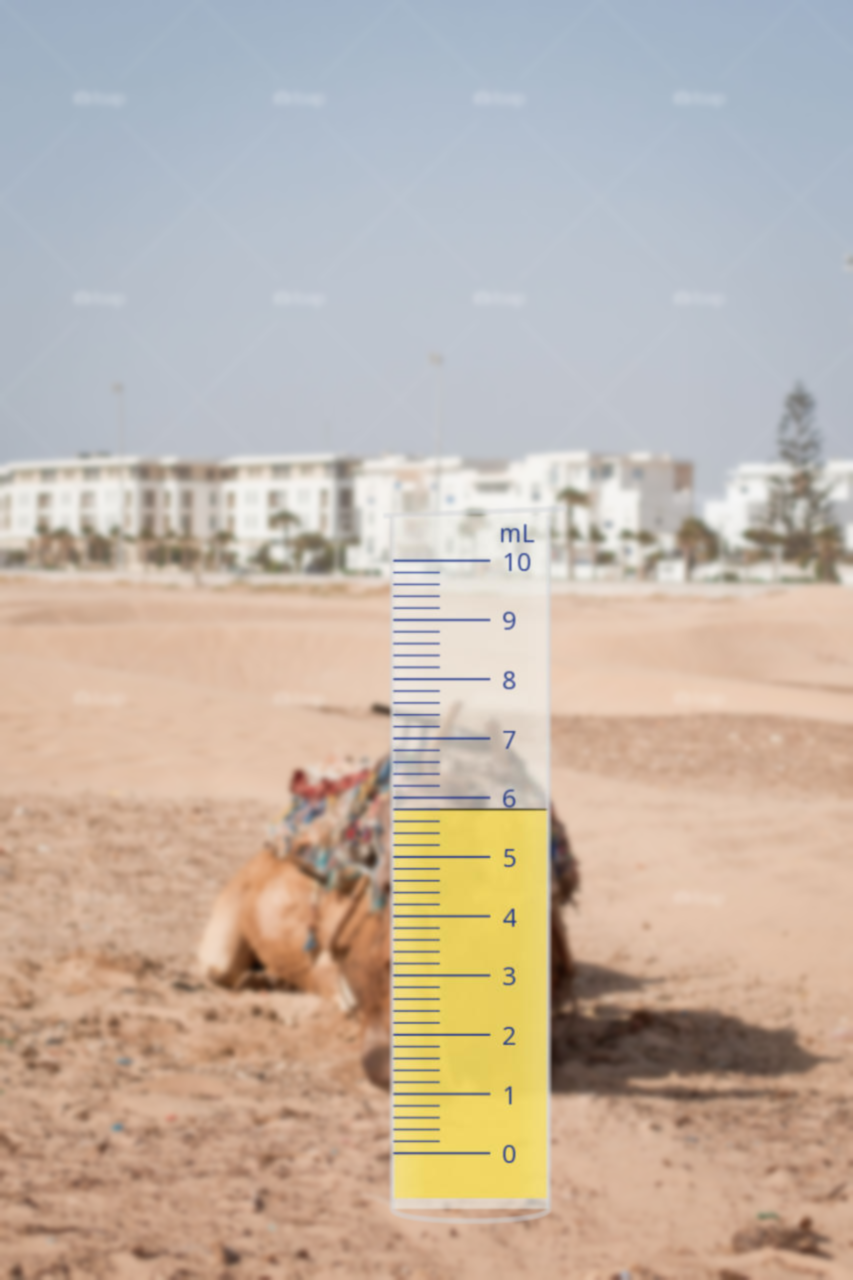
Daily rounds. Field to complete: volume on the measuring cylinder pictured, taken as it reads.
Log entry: 5.8 mL
